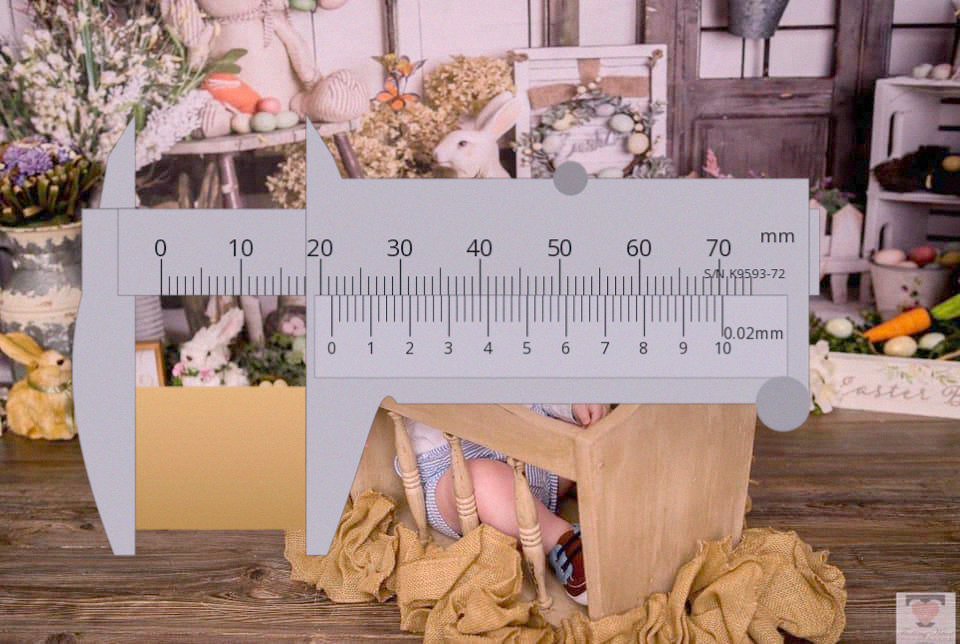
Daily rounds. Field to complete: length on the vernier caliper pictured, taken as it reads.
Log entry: 21.4 mm
